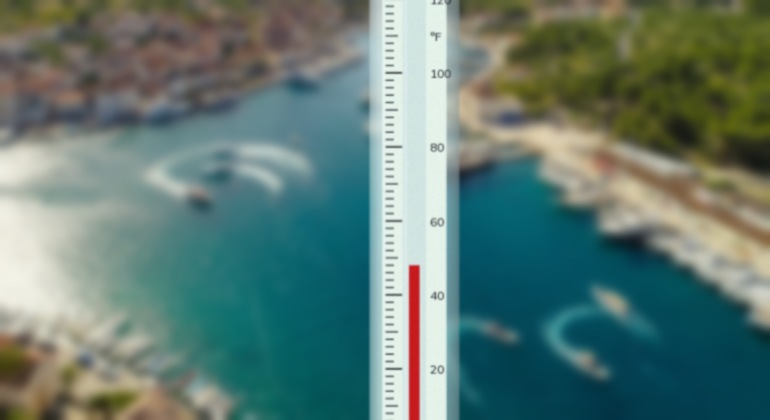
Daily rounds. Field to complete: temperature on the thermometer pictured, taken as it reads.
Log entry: 48 °F
